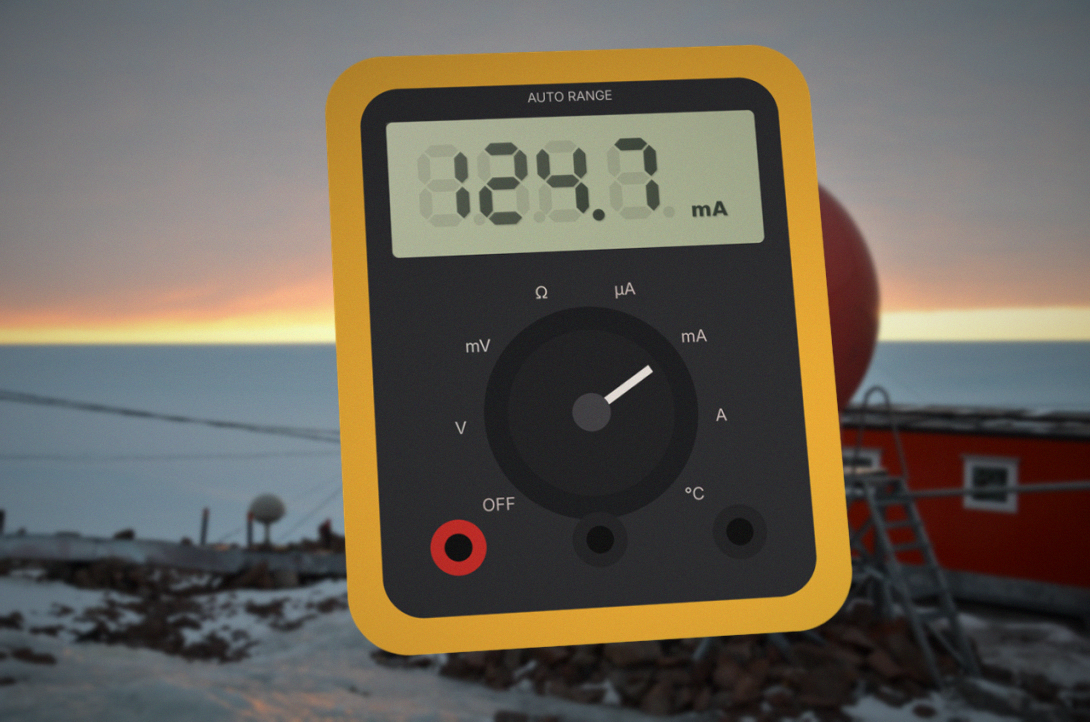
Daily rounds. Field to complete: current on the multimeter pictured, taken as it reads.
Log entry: 124.7 mA
